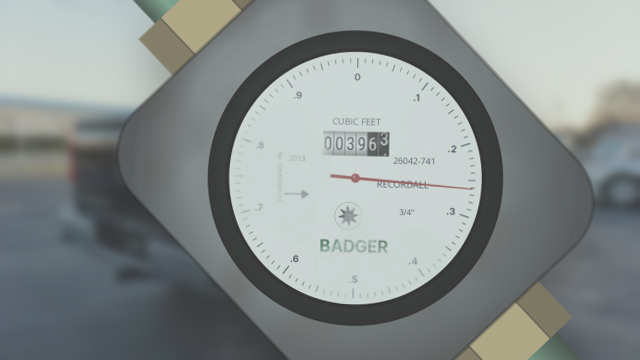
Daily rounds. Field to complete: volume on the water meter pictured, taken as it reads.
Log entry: 3963.26 ft³
